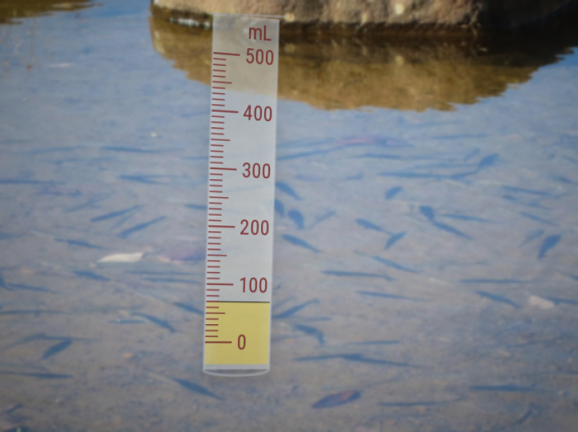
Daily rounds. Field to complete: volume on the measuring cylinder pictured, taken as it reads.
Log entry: 70 mL
